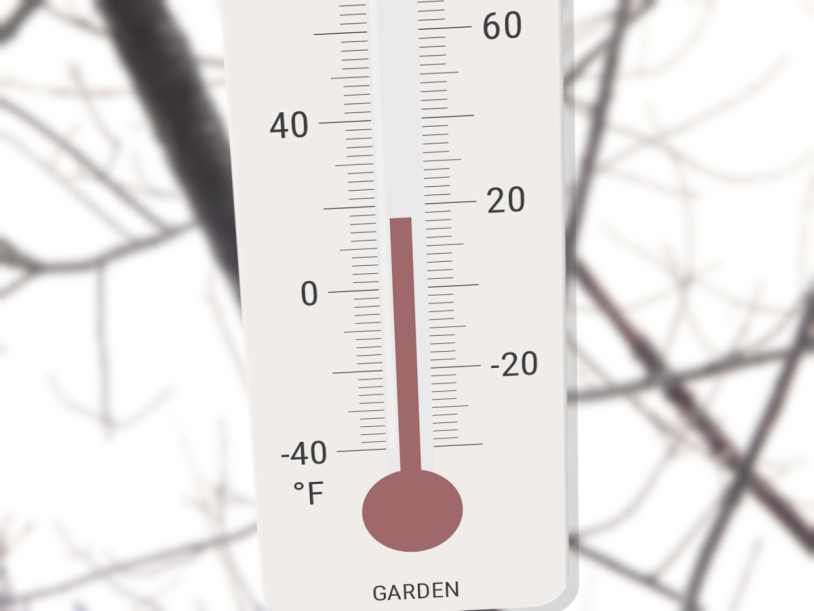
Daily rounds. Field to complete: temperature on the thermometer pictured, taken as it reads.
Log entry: 17 °F
